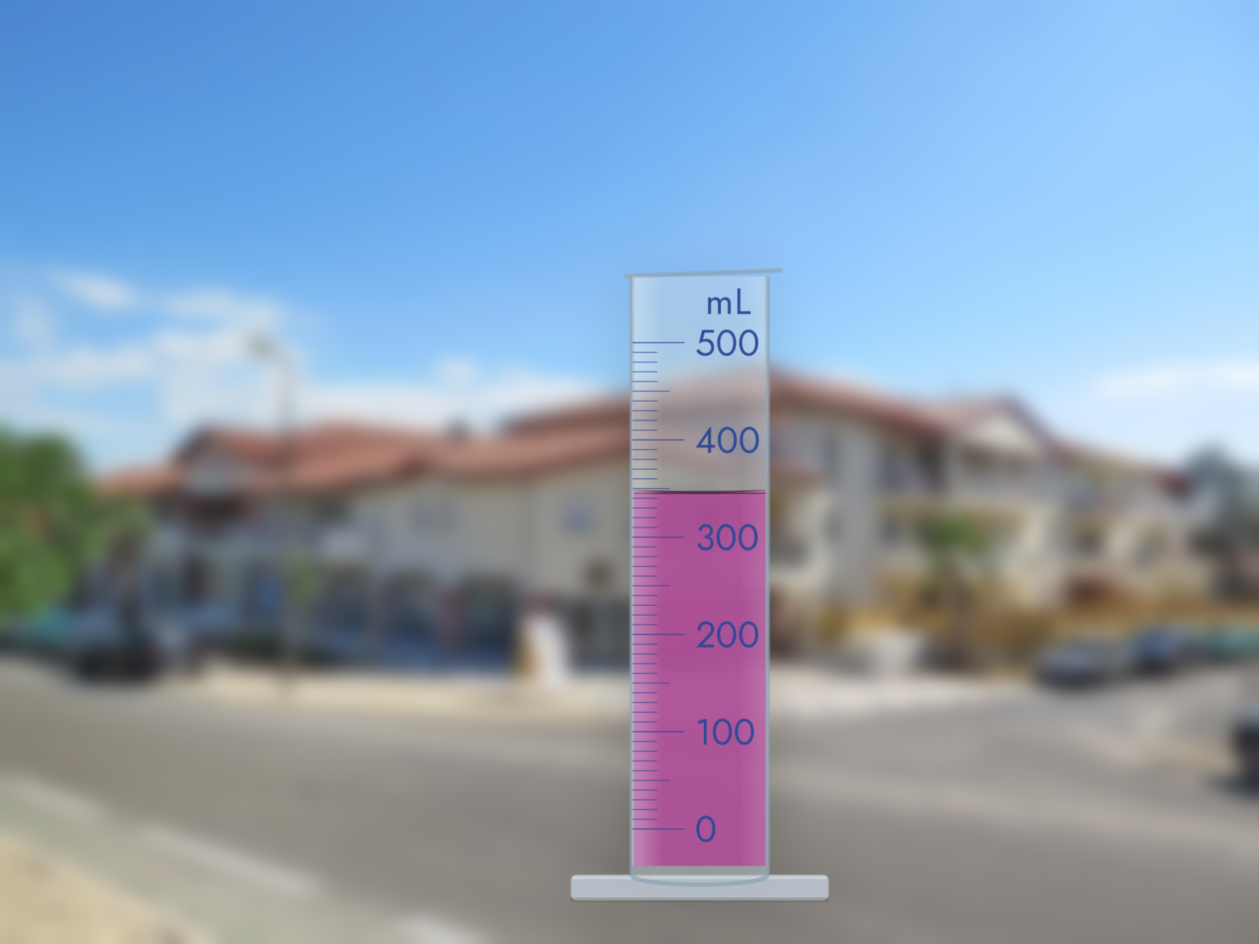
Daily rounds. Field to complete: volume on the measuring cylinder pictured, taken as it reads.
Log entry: 345 mL
